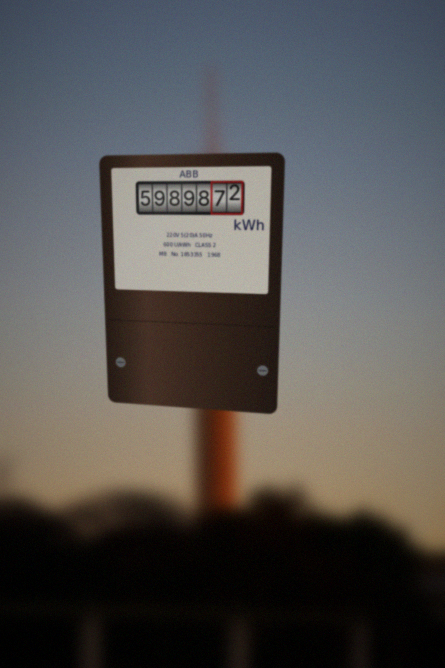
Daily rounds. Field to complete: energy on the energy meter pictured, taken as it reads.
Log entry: 59898.72 kWh
